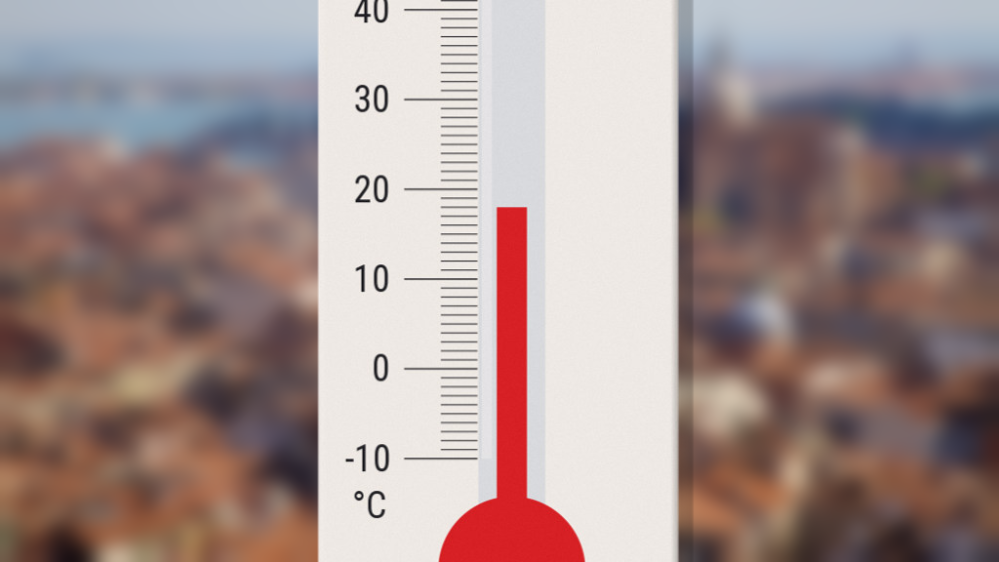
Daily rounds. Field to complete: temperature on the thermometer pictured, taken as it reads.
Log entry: 18 °C
